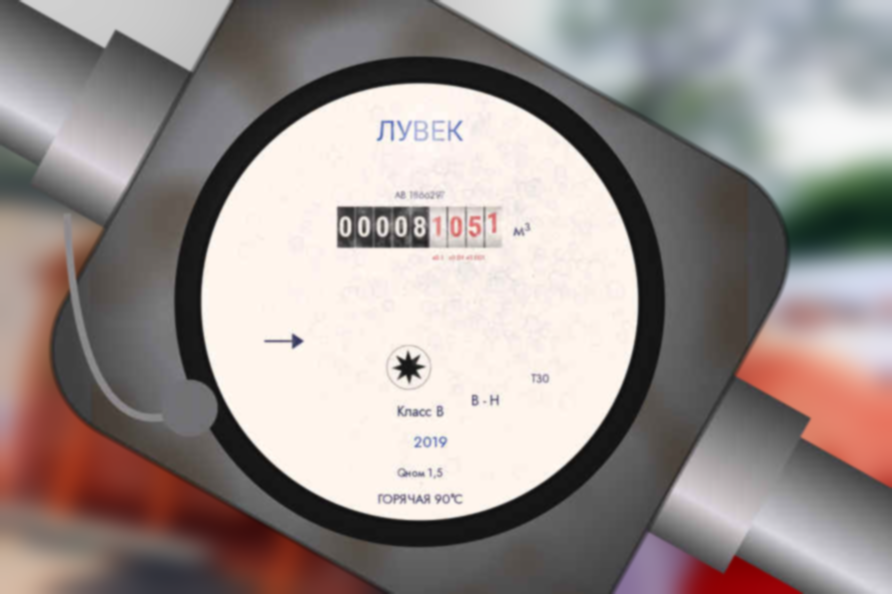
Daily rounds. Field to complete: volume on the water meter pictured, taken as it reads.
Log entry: 8.1051 m³
